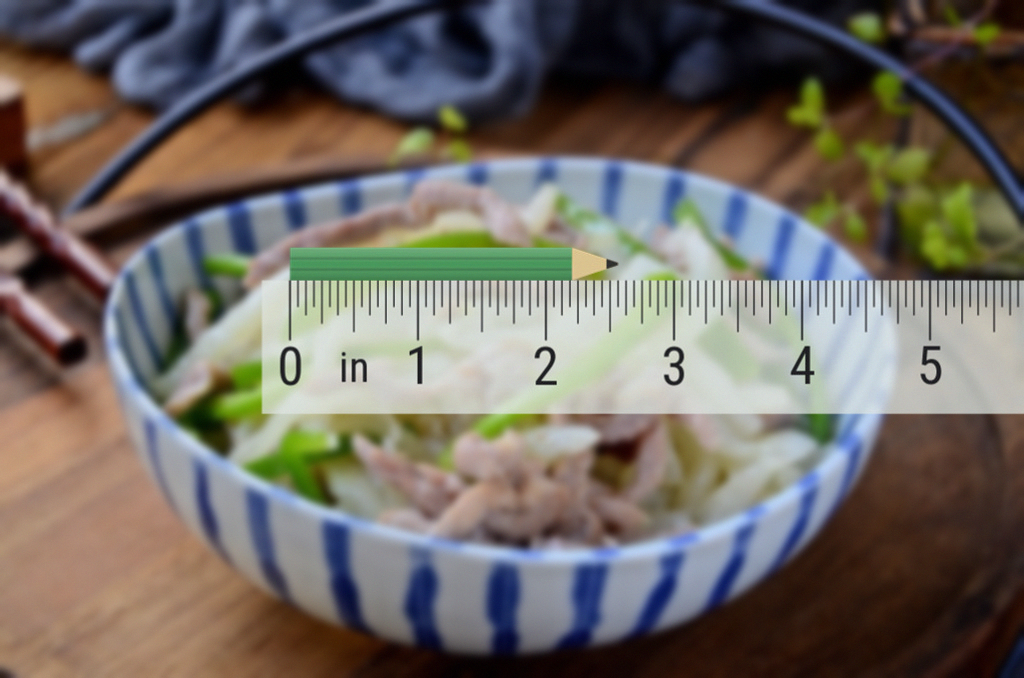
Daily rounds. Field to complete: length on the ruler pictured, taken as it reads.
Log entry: 2.5625 in
